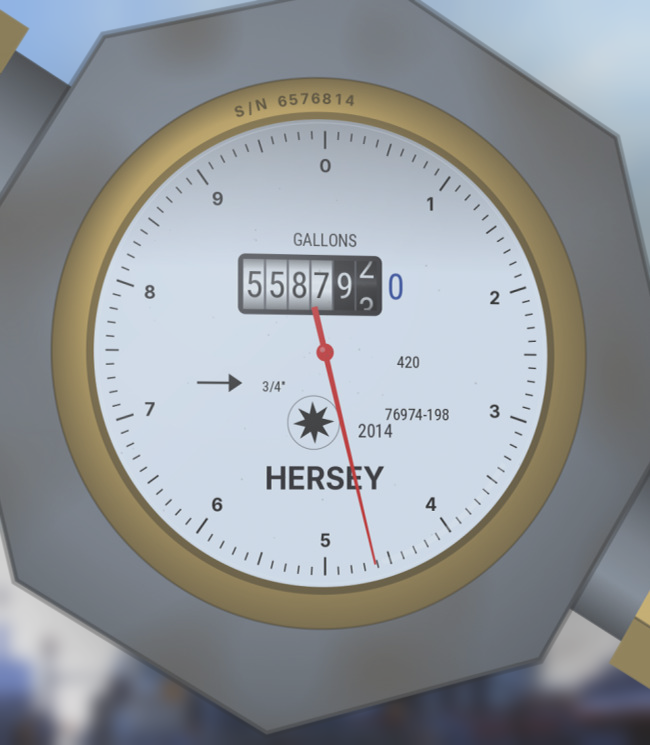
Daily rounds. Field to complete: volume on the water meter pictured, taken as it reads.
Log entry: 5587924.6 gal
